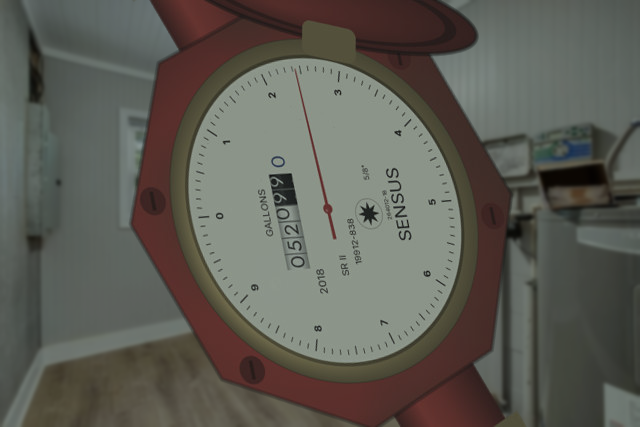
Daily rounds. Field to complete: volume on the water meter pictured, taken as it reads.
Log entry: 520992.4 gal
